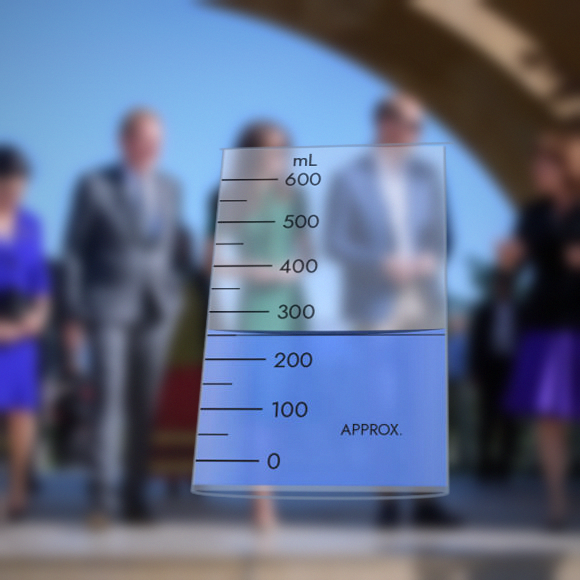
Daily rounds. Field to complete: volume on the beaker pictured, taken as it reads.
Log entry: 250 mL
